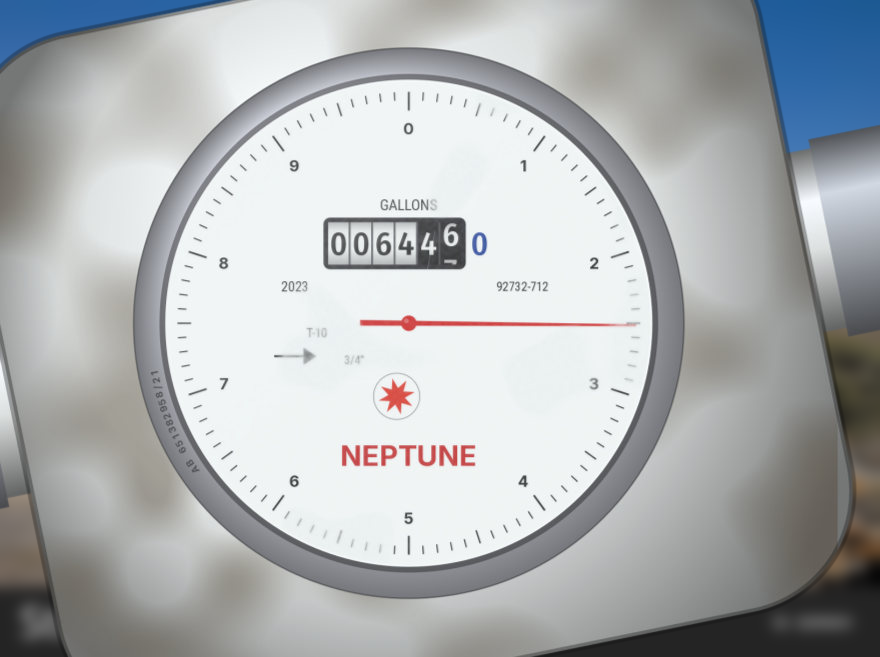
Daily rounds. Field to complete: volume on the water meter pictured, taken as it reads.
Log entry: 64462.5 gal
